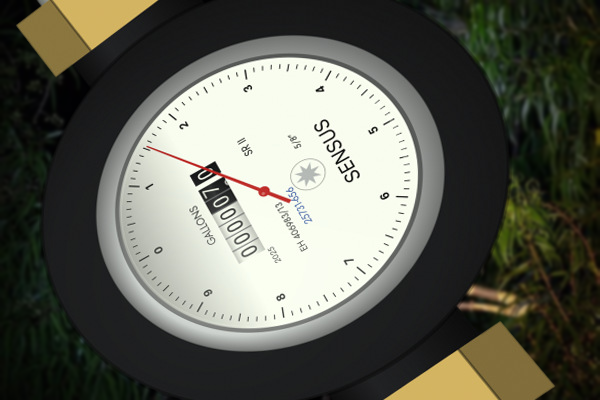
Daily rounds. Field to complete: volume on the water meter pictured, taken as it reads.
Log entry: 71.5 gal
